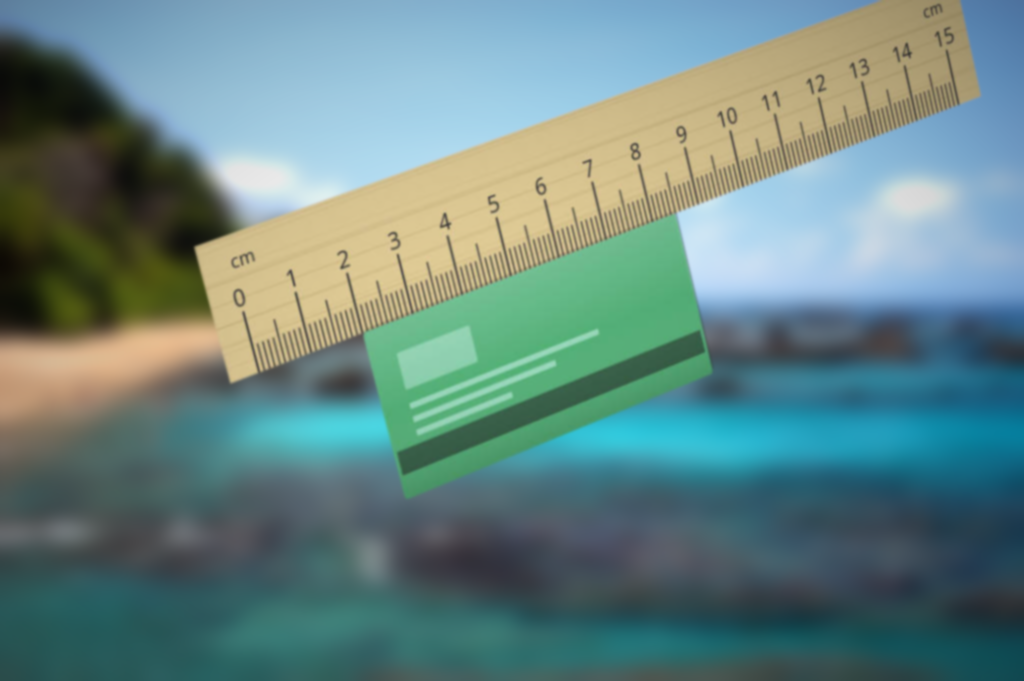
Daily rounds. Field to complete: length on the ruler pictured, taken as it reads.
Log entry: 6.5 cm
